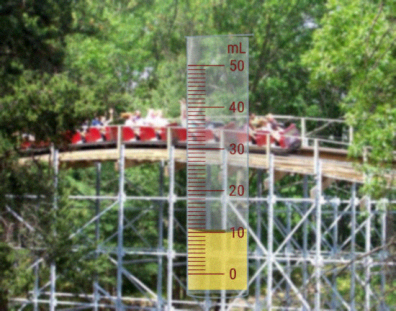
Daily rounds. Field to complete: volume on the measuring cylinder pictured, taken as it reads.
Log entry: 10 mL
